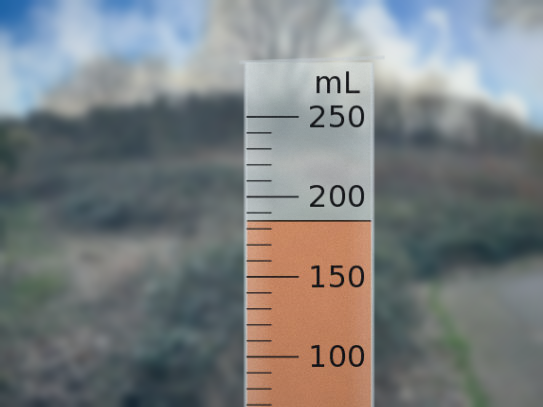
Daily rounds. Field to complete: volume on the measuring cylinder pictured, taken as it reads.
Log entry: 185 mL
